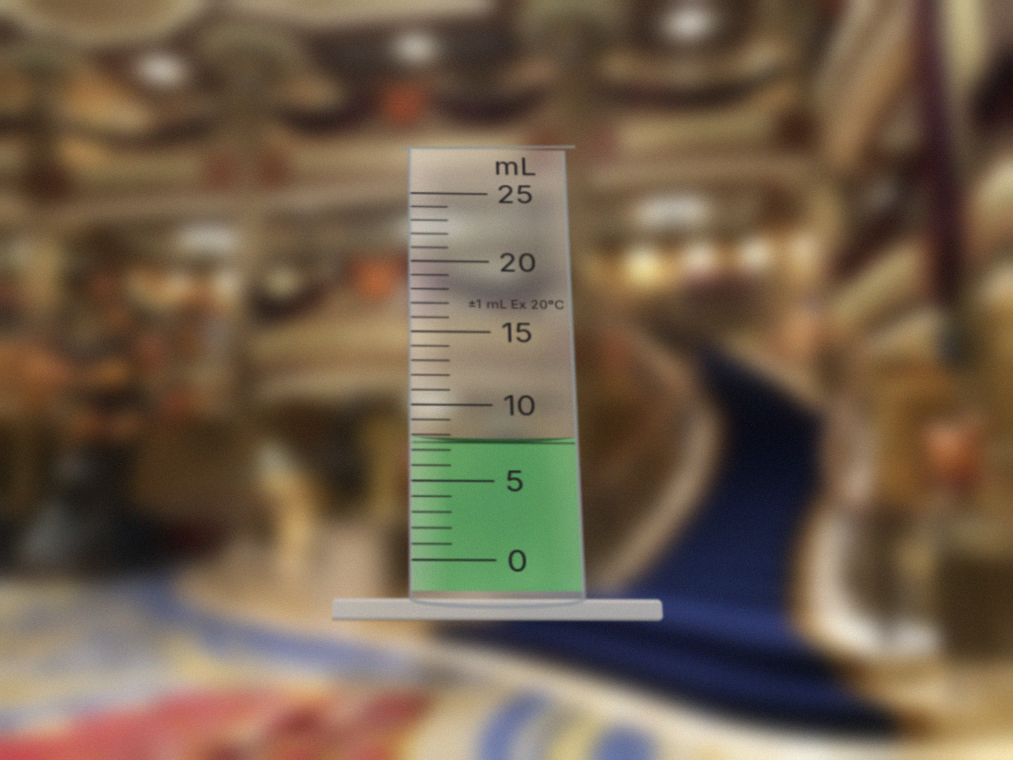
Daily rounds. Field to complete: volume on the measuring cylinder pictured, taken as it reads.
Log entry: 7.5 mL
